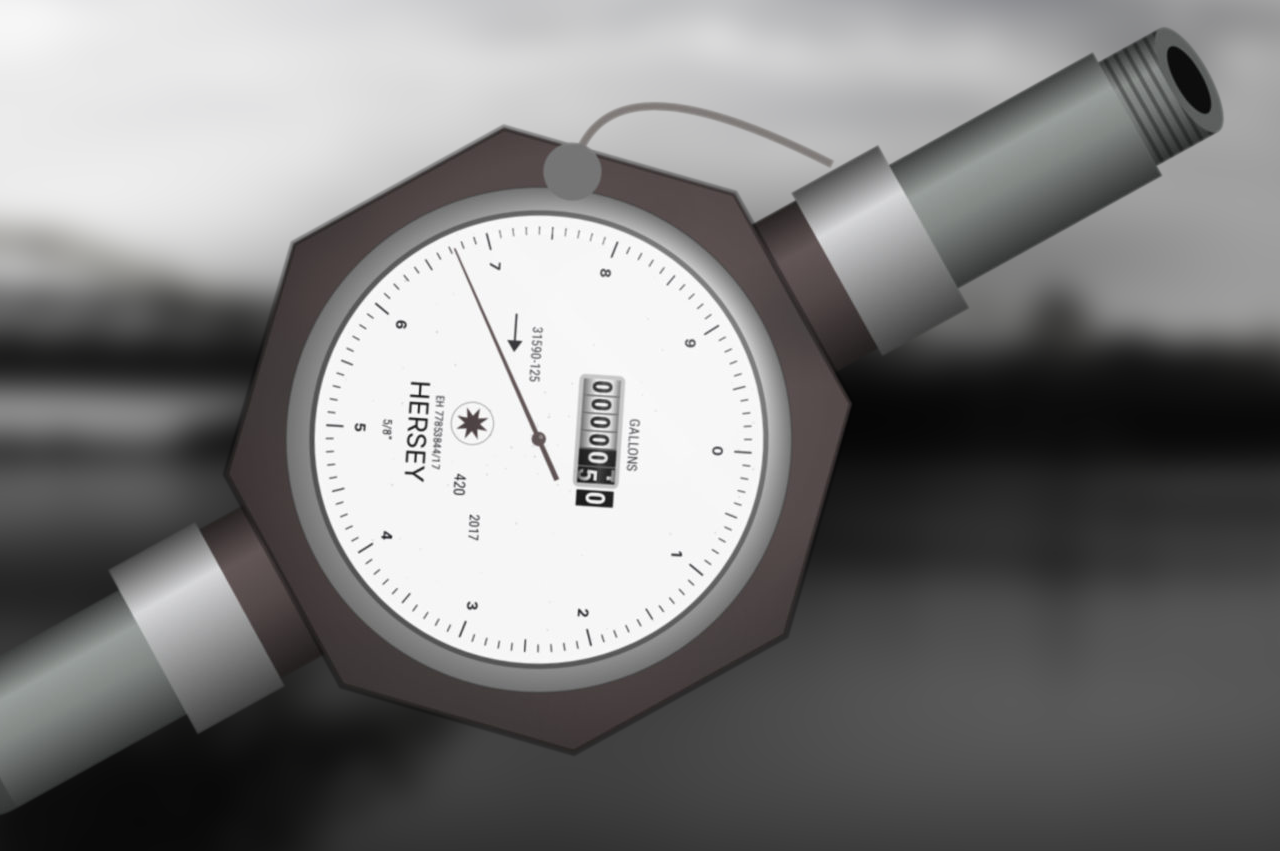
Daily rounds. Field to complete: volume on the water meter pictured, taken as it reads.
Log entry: 46.7 gal
